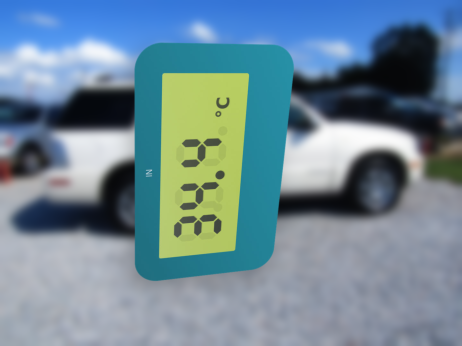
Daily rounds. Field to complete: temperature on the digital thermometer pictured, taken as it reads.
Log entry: 34.4 °C
